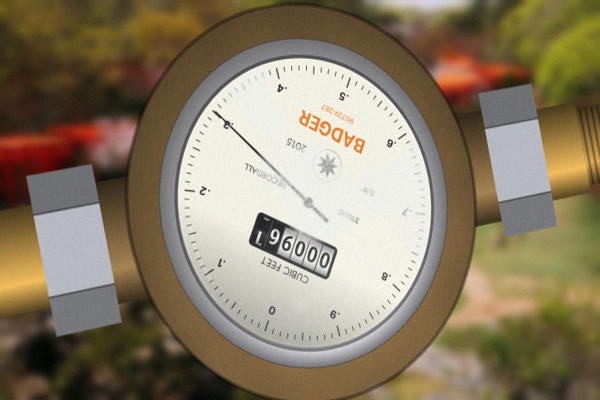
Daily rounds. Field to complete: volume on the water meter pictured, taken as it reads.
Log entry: 961.30 ft³
